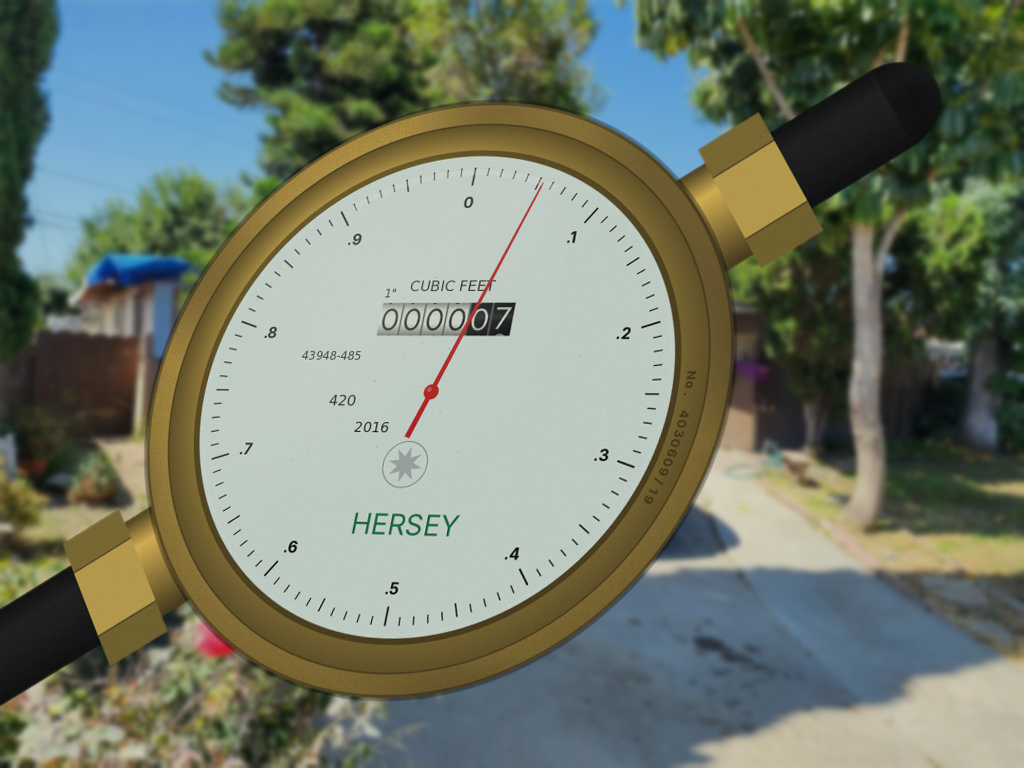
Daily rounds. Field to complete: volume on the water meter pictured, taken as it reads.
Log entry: 7.05 ft³
